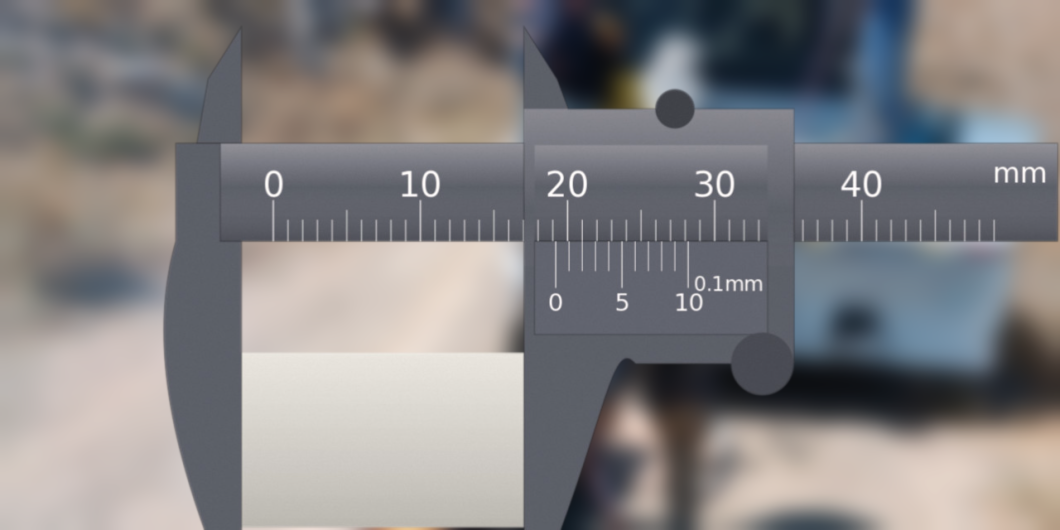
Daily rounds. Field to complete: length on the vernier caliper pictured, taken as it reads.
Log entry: 19.2 mm
